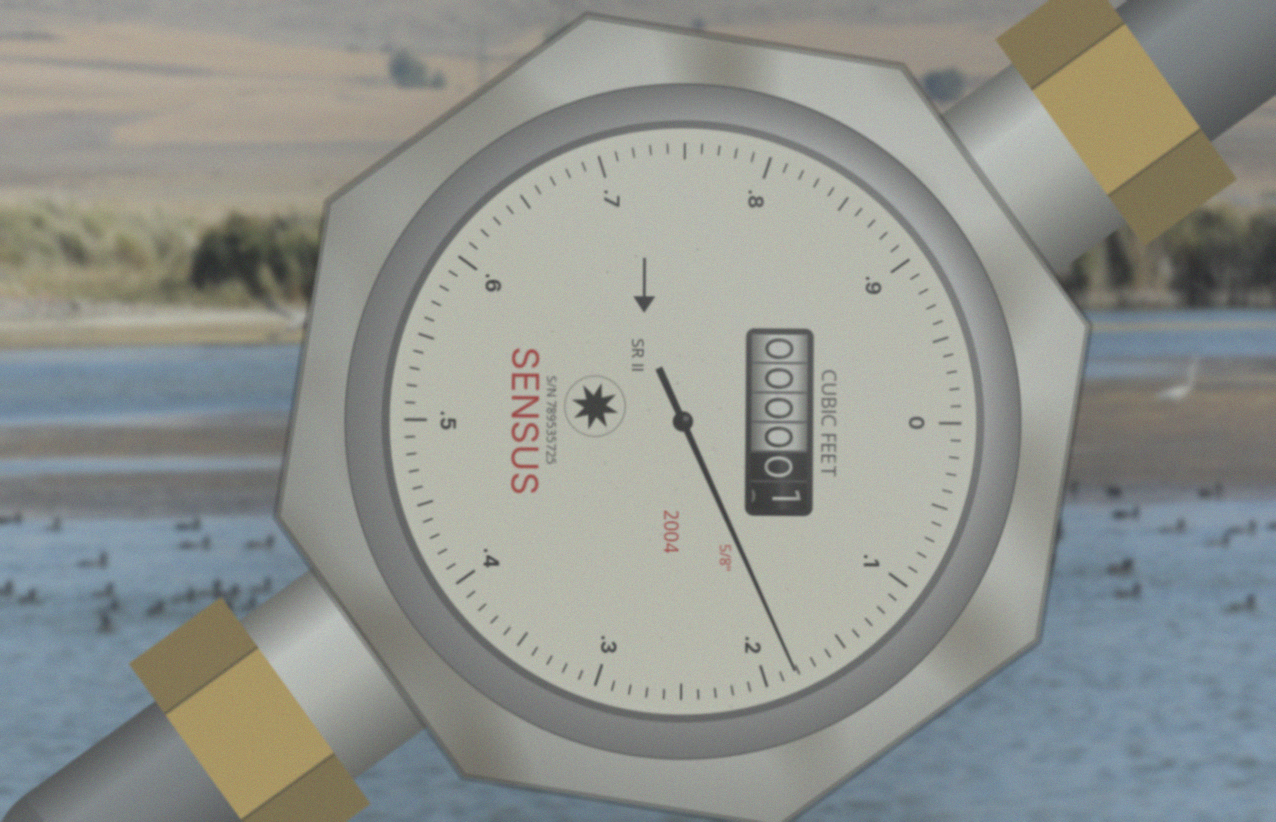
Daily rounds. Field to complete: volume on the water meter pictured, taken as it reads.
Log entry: 1.18 ft³
